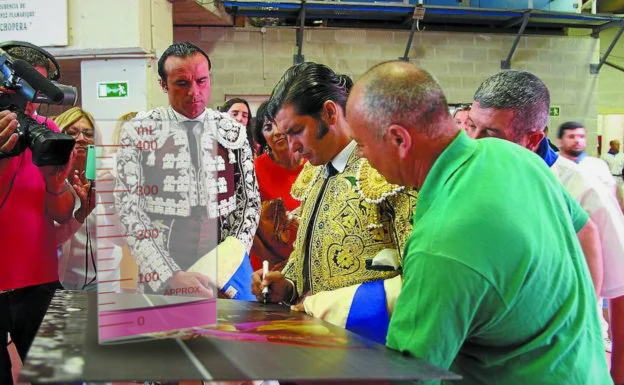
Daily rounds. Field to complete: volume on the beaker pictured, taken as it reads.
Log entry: 25 mL
